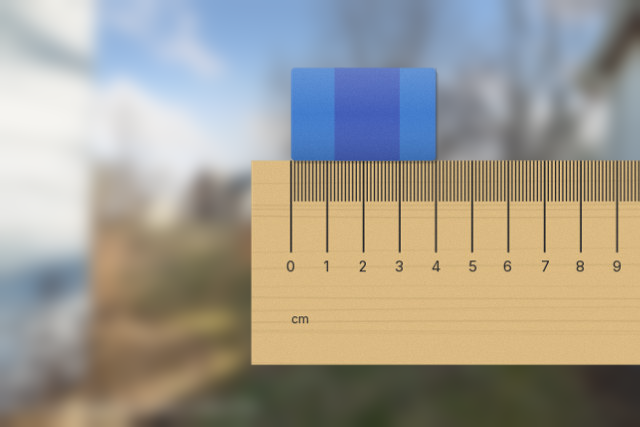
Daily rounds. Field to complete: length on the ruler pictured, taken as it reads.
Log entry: 4 cm
